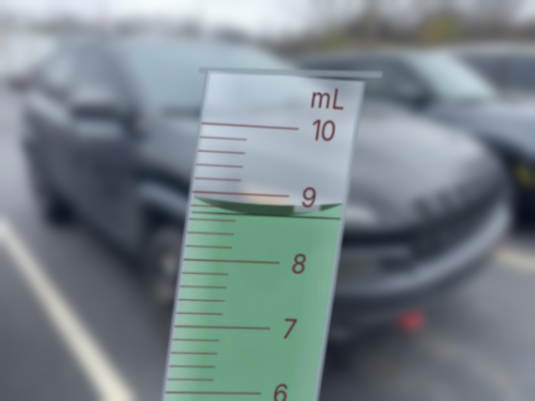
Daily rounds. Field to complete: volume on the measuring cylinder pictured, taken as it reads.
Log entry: 8.7 mL
